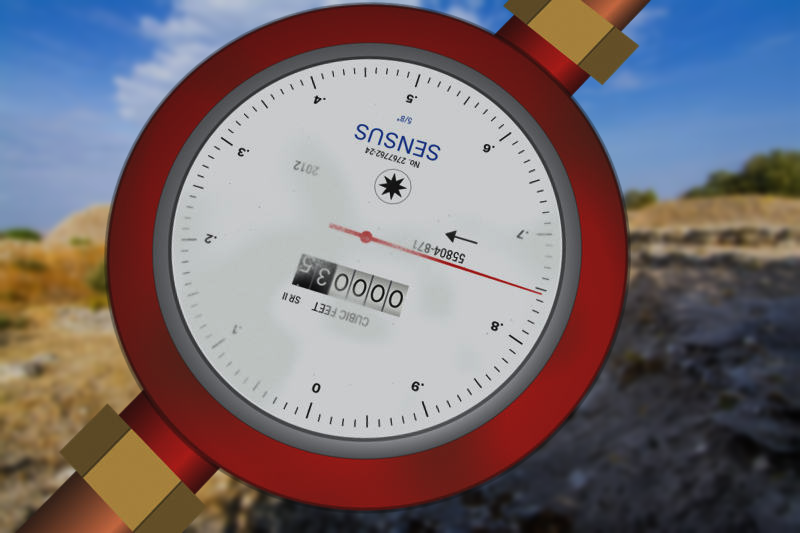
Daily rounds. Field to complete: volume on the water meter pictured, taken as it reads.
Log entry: 34.75 ft³
